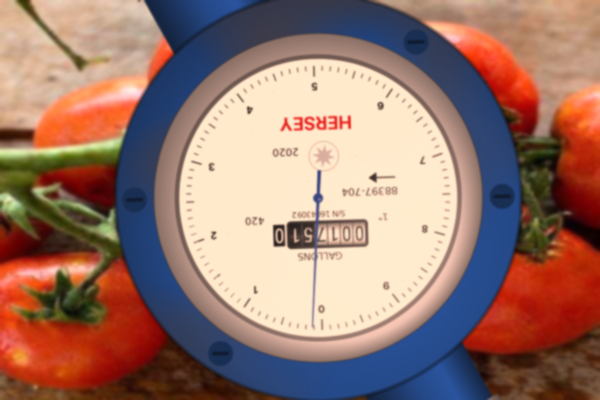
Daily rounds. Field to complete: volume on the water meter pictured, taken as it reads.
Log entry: 17510.1 gal
